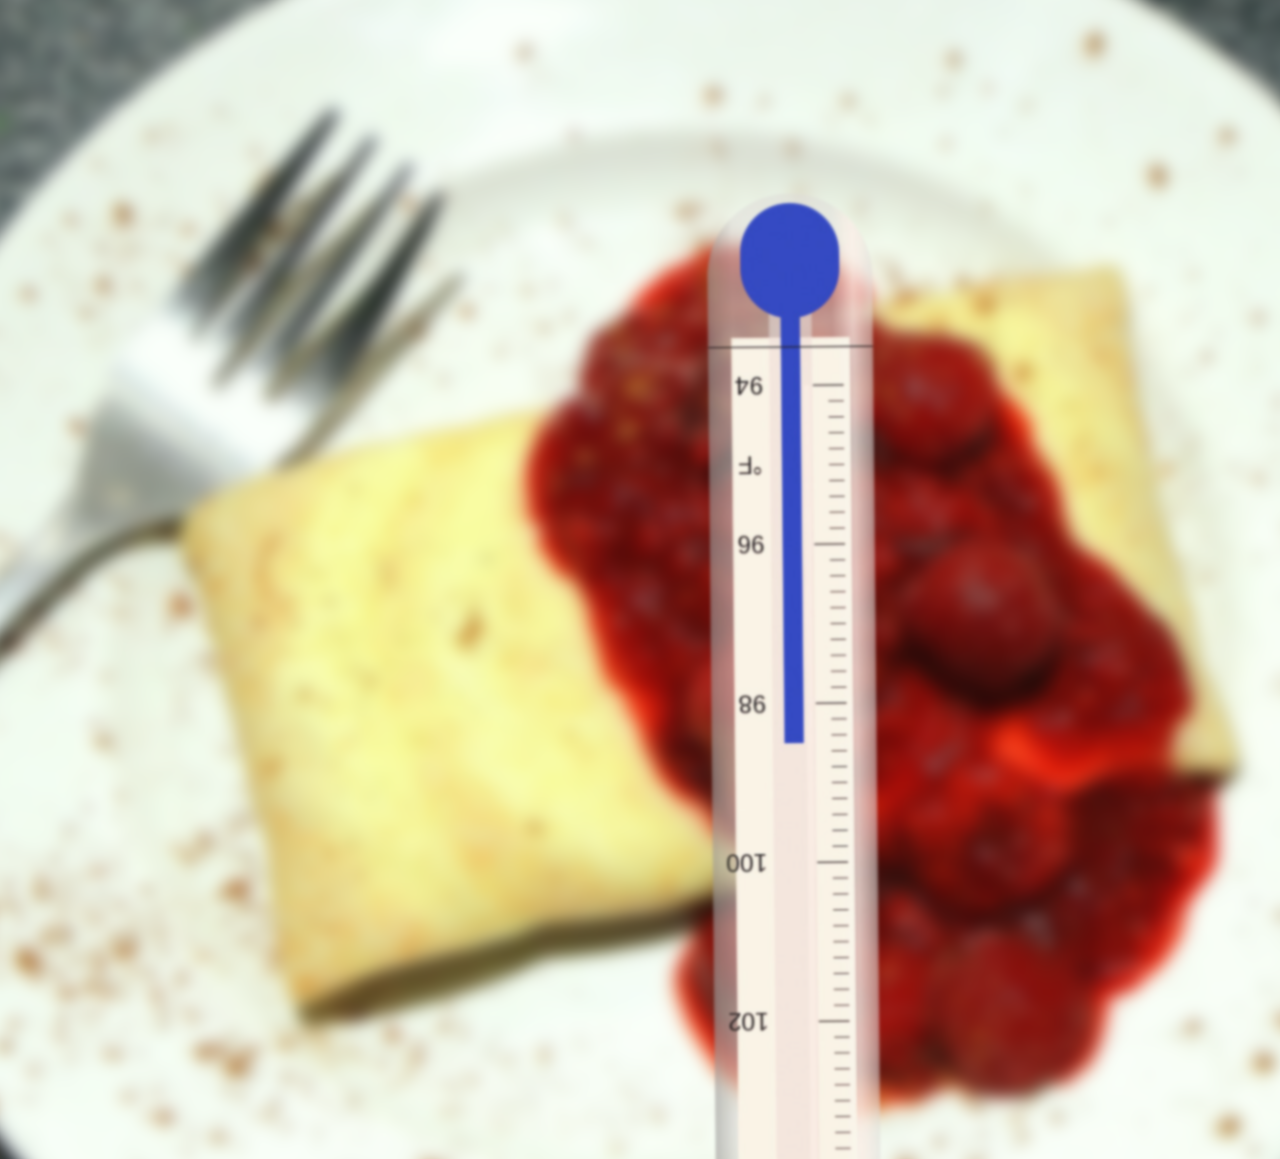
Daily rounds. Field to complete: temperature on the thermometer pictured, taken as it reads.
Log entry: 98.5 °F
